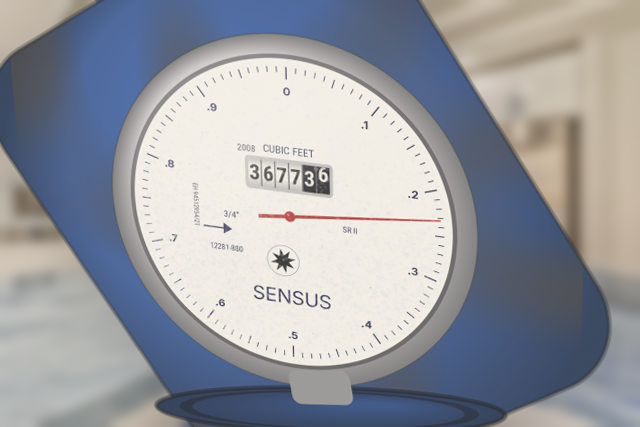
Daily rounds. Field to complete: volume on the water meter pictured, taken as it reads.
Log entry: 367736.23 ft³
